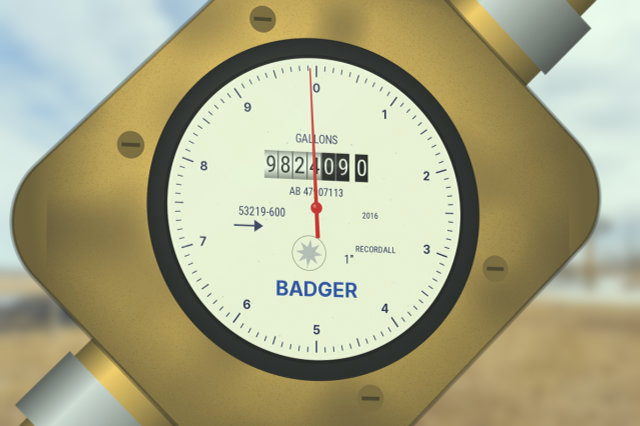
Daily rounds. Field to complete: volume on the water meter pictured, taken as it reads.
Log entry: 9824089.9 gal
